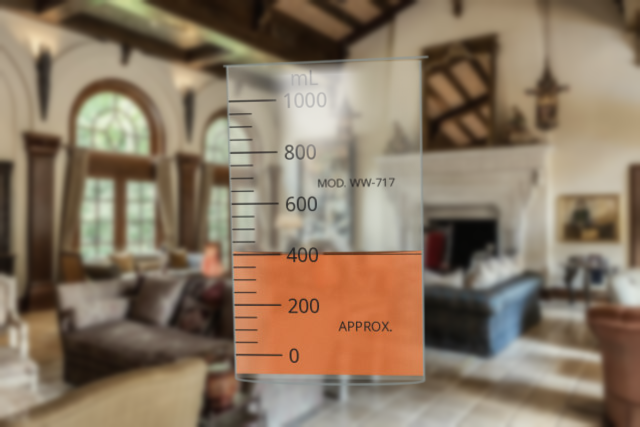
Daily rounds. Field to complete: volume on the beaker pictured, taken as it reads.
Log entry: 400 mL
